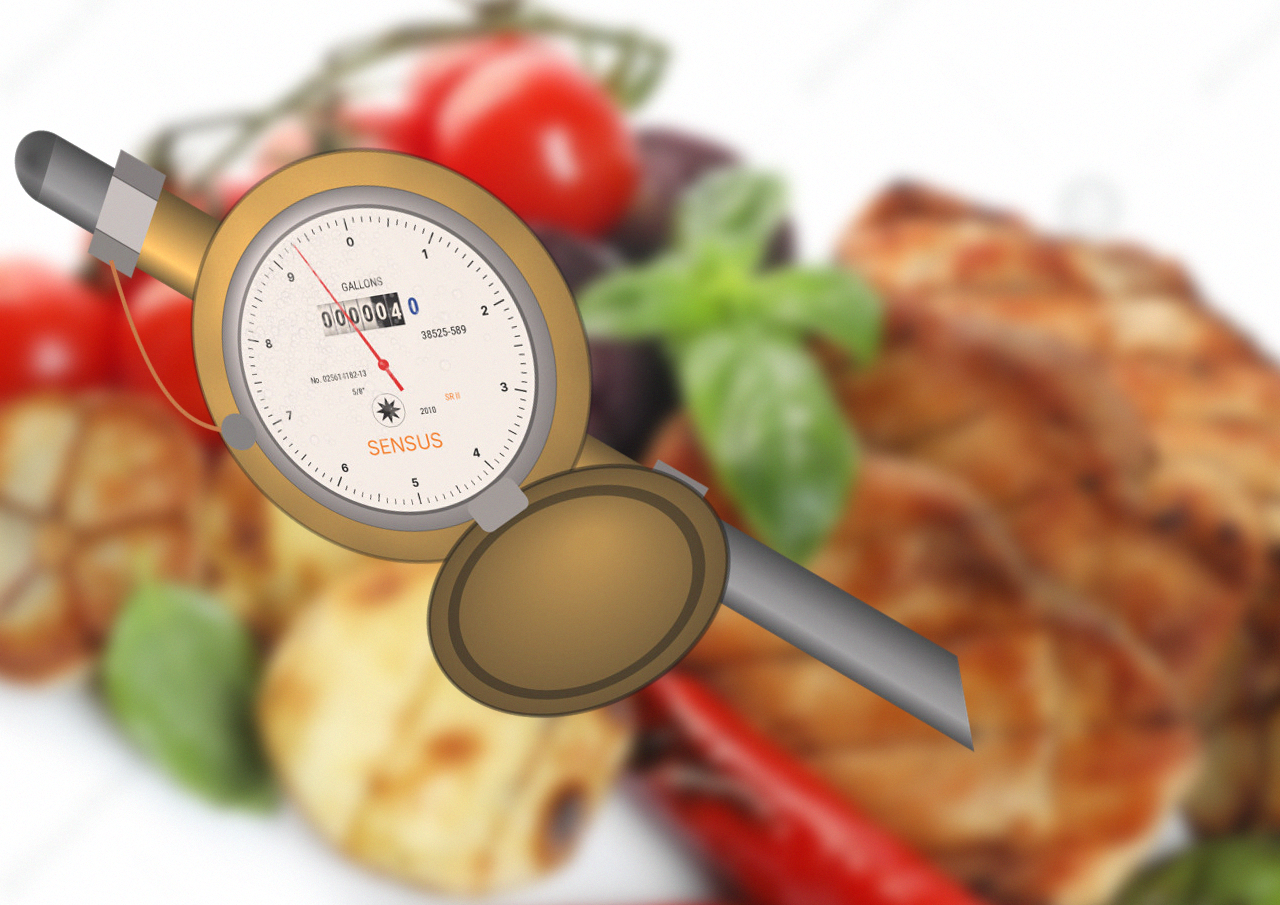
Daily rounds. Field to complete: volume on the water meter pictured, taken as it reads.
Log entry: 39.3 gal
